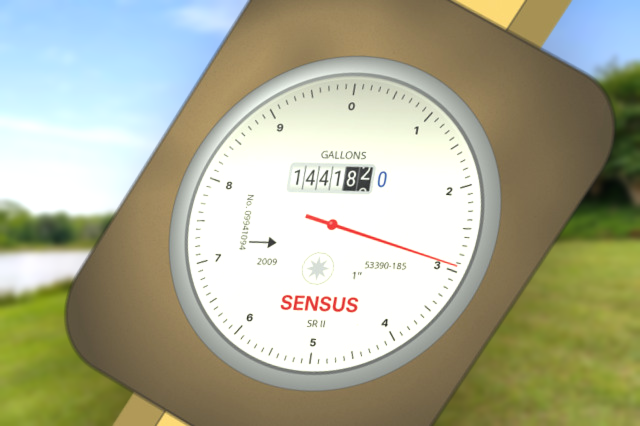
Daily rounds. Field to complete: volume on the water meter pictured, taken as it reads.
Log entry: 1441822.9 gal
